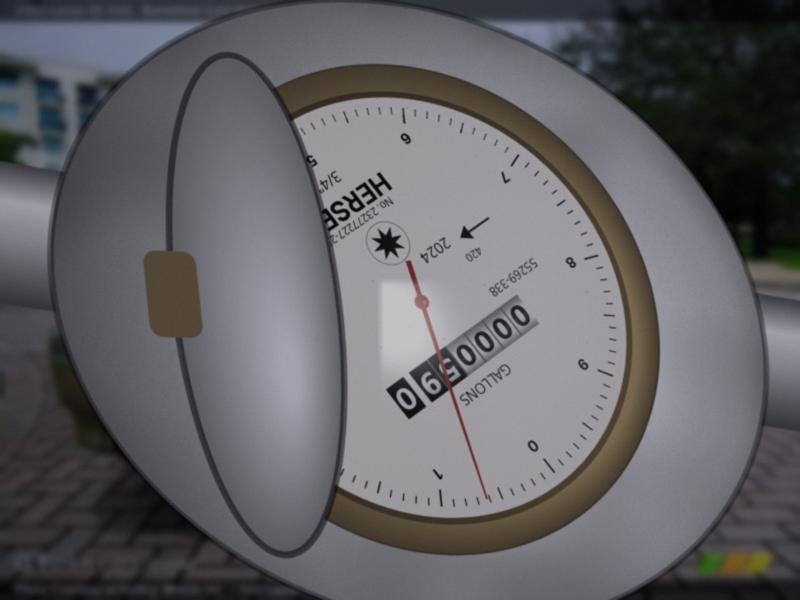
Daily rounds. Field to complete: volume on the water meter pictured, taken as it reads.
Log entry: 590.6 gal
